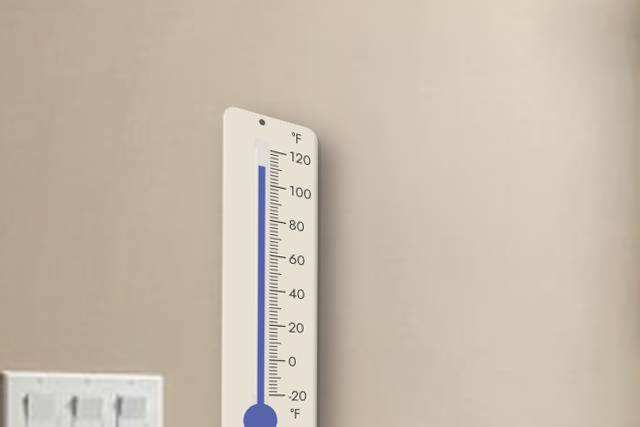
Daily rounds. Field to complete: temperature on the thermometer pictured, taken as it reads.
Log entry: 110 °F
